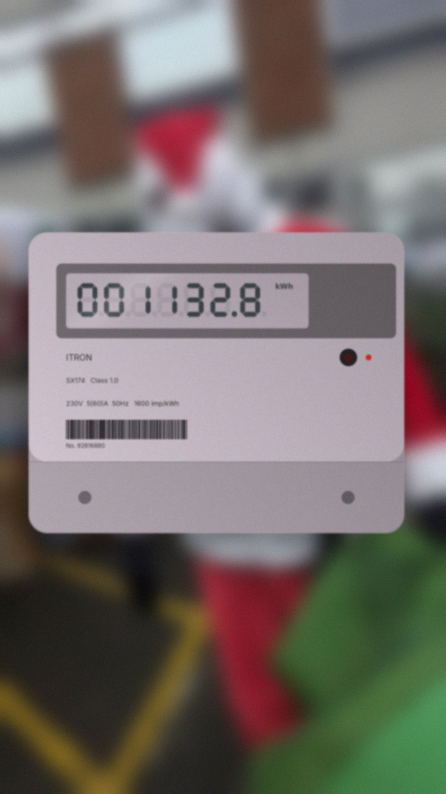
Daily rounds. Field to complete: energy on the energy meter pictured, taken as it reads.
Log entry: 1132.8 kWh
